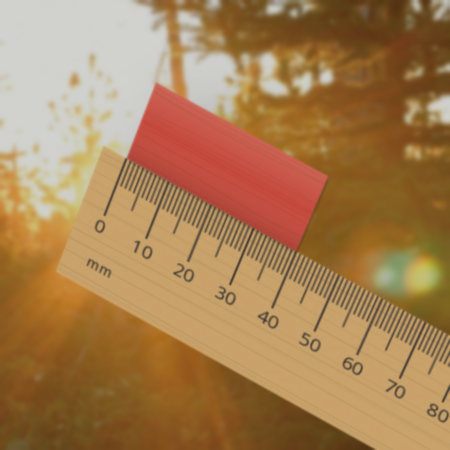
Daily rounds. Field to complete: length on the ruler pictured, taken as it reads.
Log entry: 40 mm
